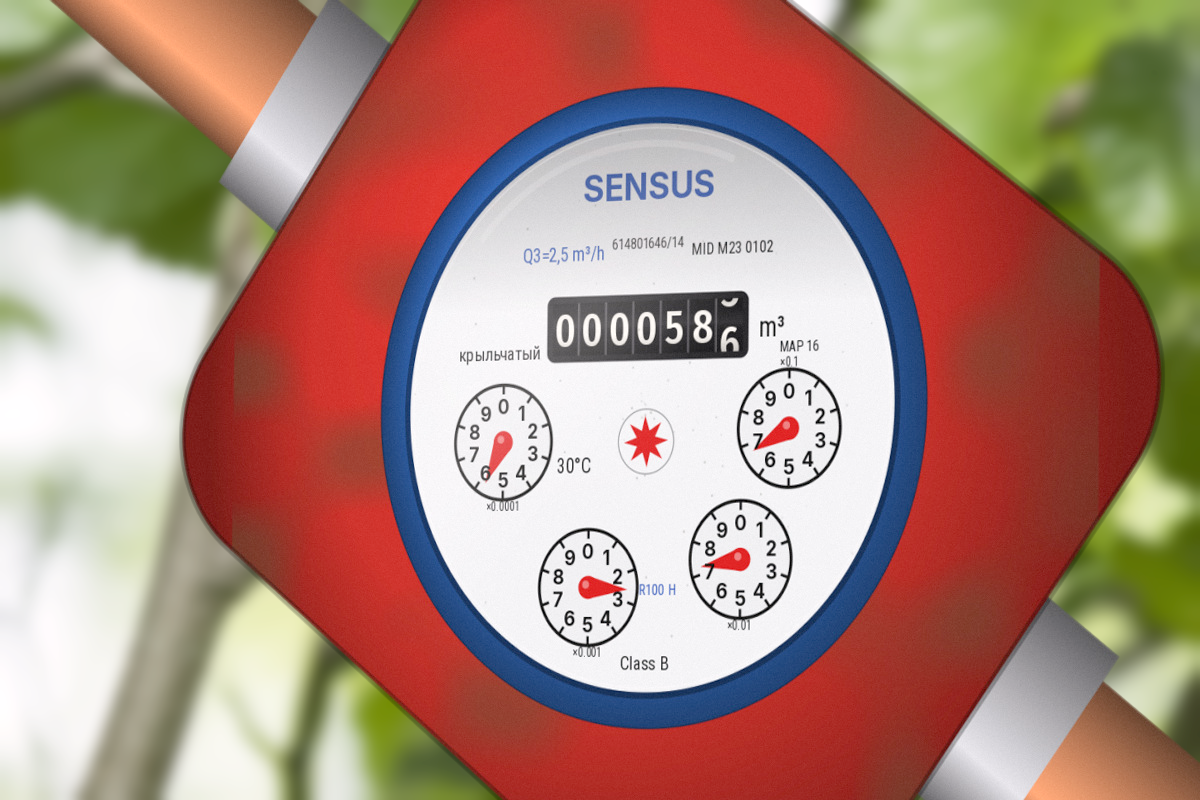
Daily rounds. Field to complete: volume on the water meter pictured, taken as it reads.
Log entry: 585.6725 m³
